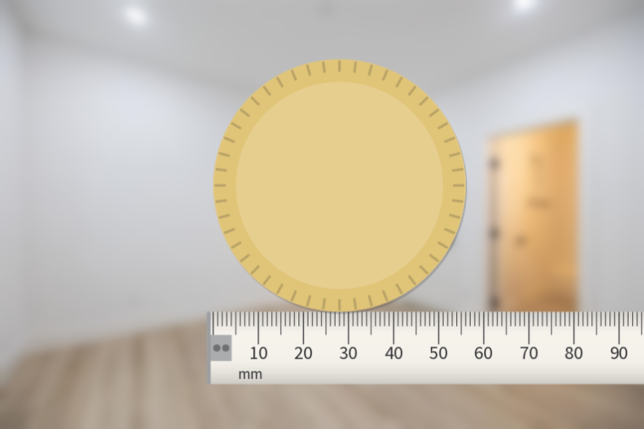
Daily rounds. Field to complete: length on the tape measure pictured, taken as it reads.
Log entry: 56 mm
